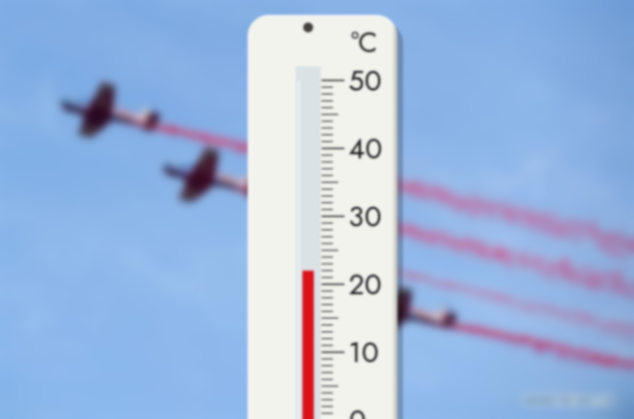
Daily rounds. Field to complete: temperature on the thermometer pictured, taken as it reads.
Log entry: 22 °C
